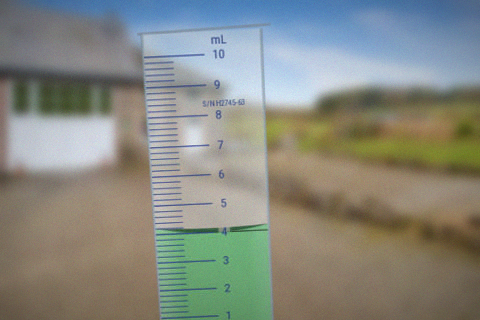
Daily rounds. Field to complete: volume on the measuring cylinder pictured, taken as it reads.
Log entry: 4 mL
